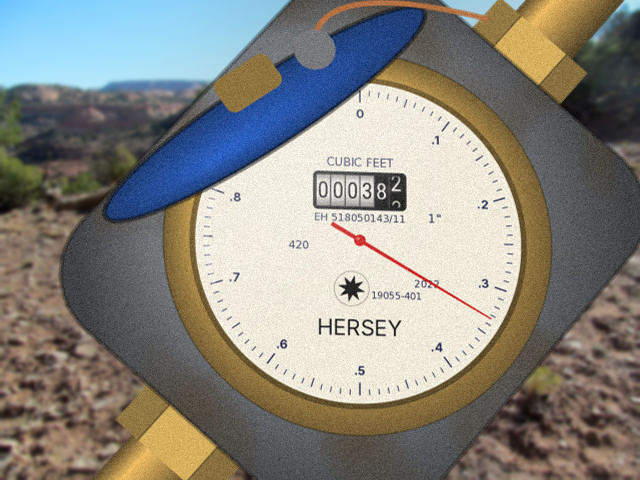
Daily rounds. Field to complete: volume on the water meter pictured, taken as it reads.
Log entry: 382.33 ft³
